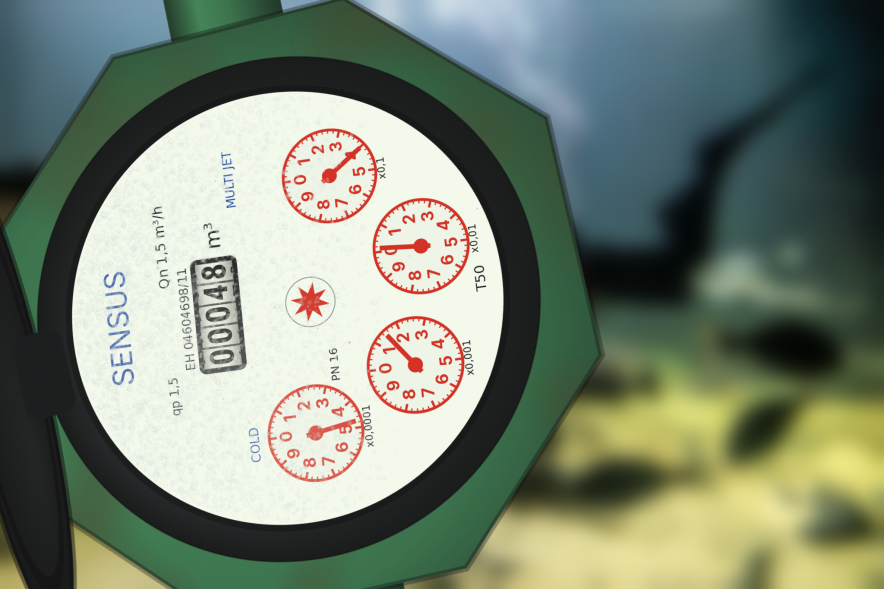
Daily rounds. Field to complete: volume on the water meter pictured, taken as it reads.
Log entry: 48.4014 m³
